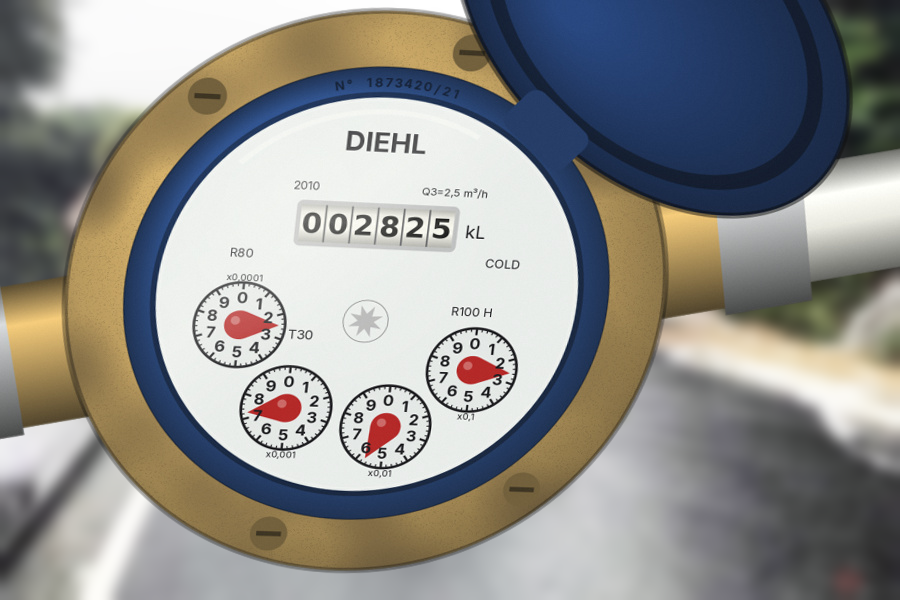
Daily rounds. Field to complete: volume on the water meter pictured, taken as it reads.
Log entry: 2825.2572 kL
